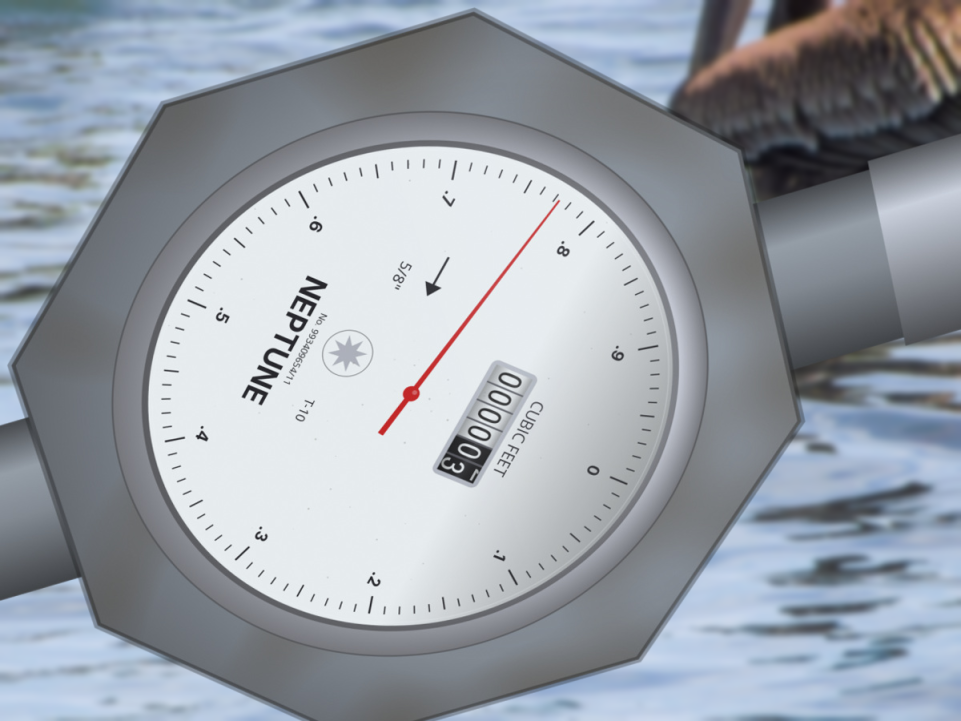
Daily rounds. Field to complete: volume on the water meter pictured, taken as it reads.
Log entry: 2.77 ft³
